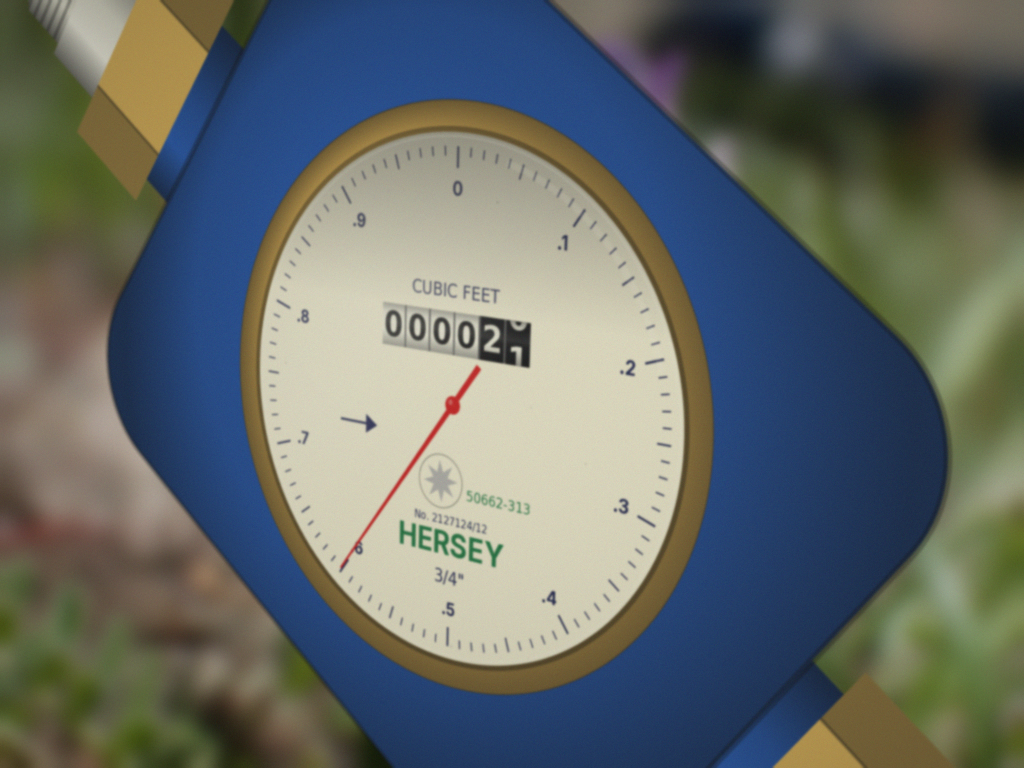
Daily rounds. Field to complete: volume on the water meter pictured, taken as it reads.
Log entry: 20.60 ft³
